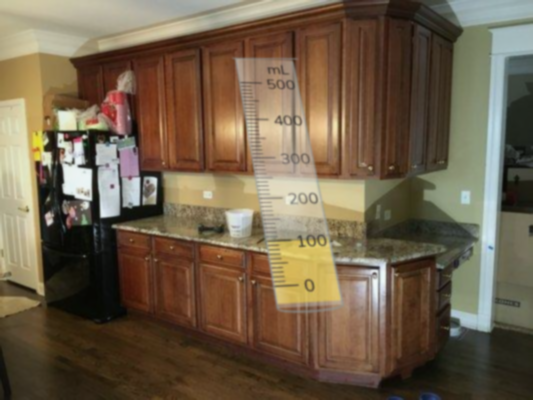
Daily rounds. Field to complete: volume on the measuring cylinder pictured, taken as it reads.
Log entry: 100 mL
